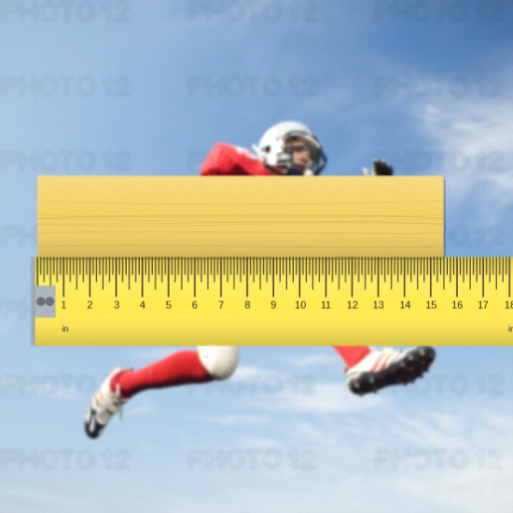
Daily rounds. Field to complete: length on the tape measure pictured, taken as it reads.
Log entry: 15.5 in
